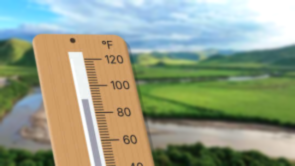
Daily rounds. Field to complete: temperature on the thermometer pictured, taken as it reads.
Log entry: 90 °F
